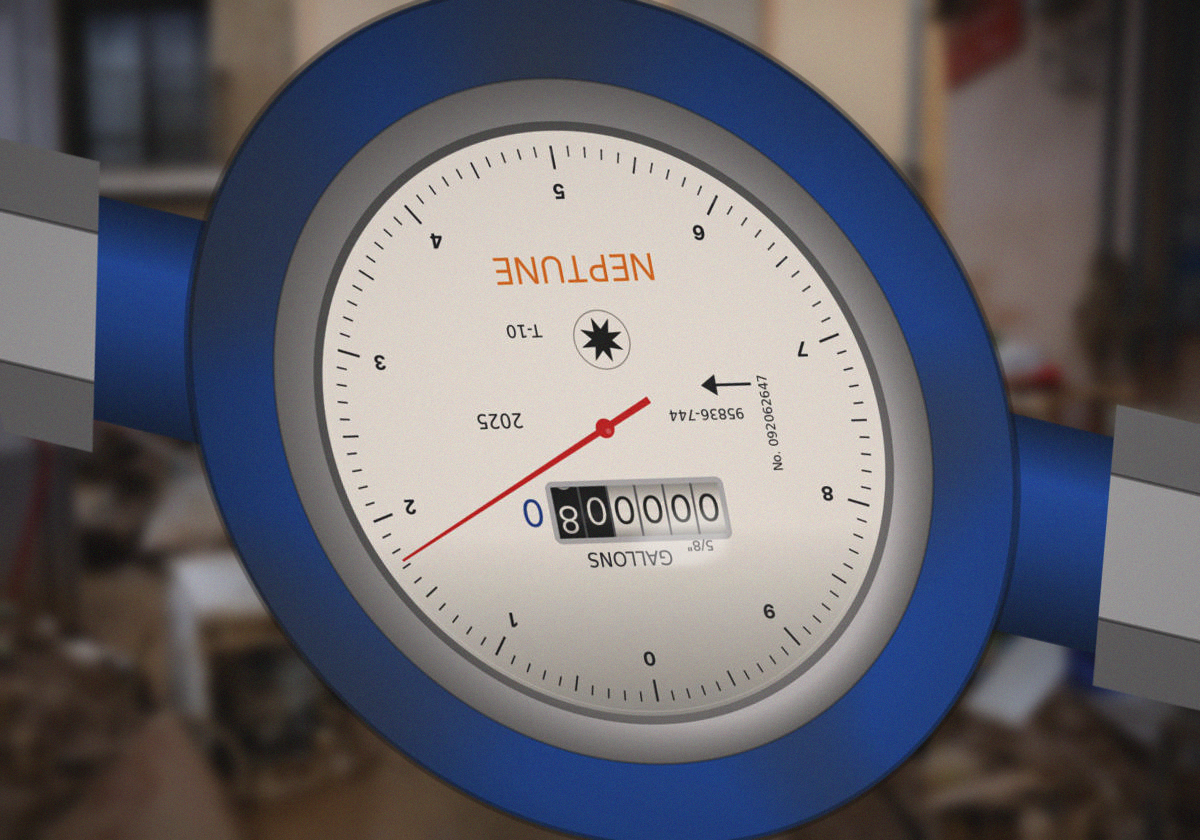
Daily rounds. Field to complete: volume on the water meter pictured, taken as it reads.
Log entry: 81.7 gal
